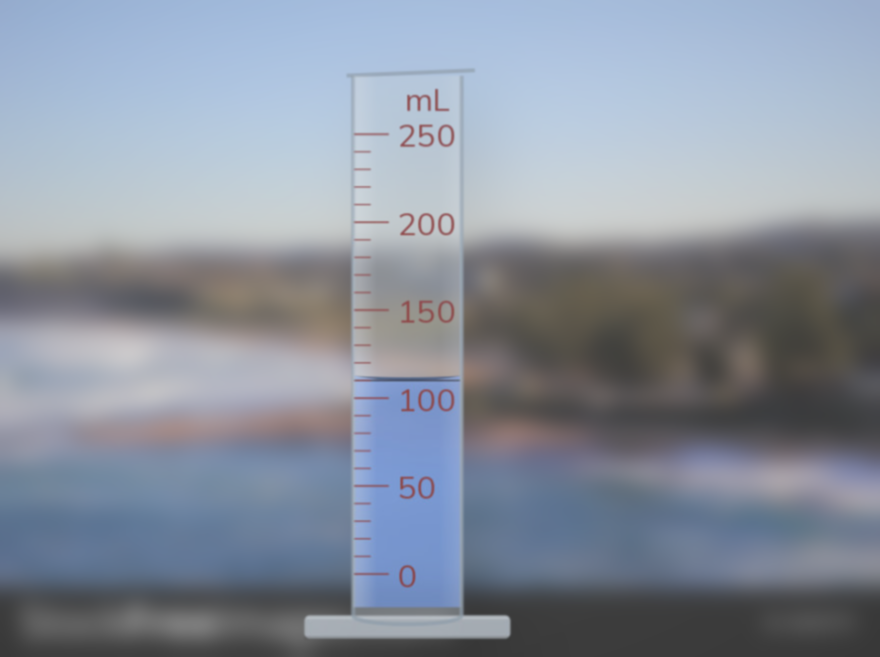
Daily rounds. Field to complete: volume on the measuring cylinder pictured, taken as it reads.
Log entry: 110 mL
